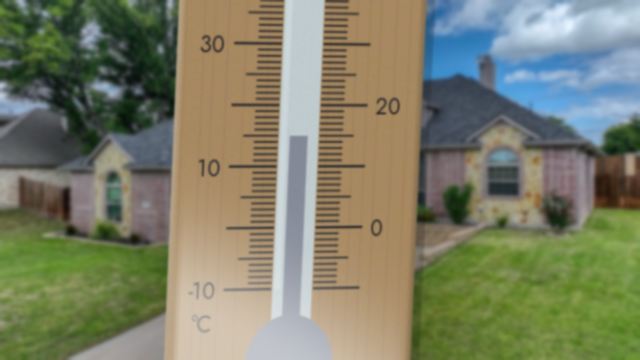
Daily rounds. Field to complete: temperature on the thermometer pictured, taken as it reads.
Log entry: 15 °C
